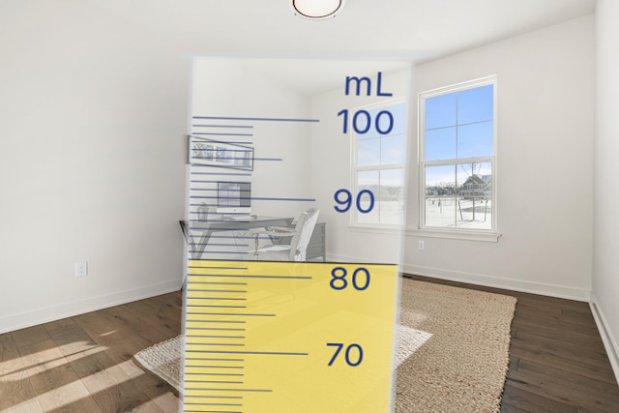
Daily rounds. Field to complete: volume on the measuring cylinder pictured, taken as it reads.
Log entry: 82 mL
